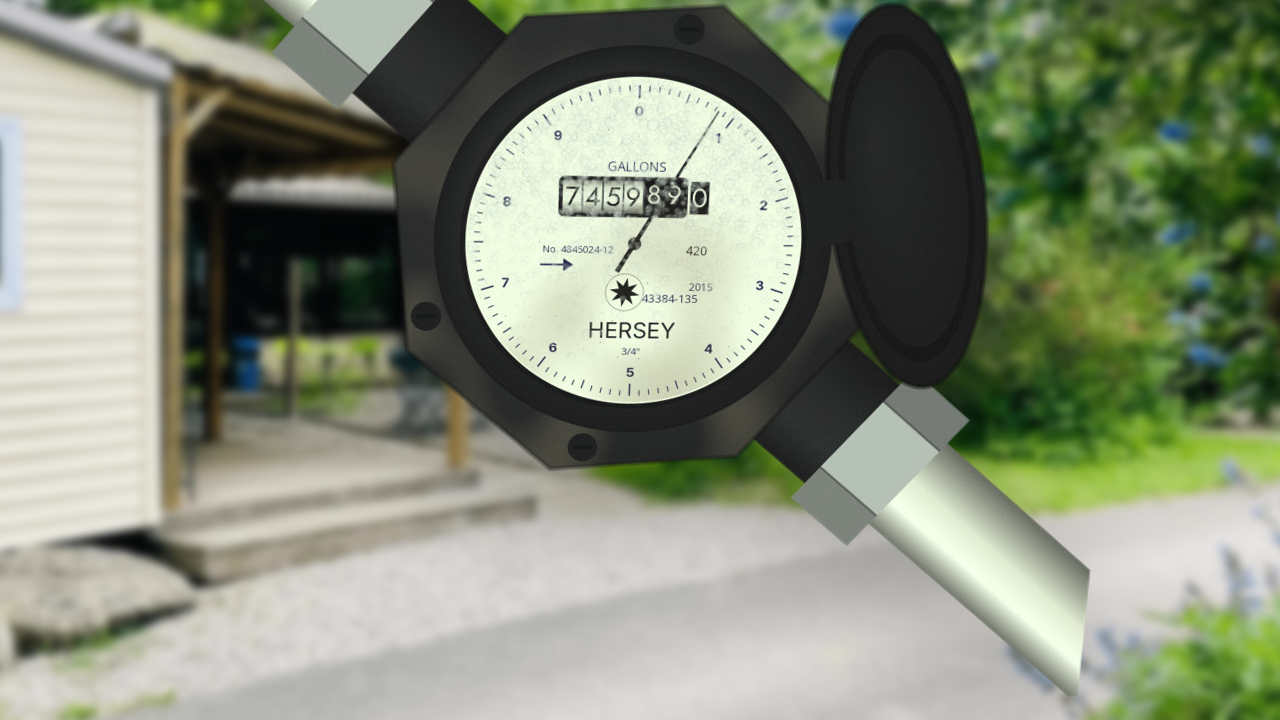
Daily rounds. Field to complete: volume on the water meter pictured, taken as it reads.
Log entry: 7459890.8 gal
